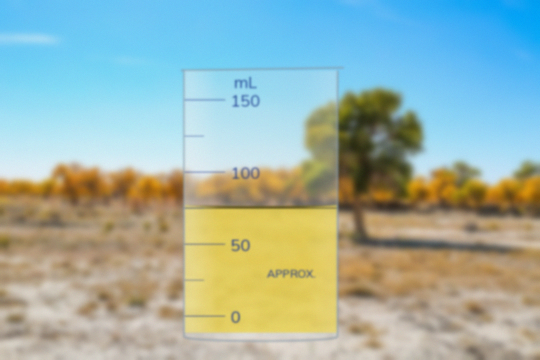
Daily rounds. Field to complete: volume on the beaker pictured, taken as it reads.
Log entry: 75 mL
